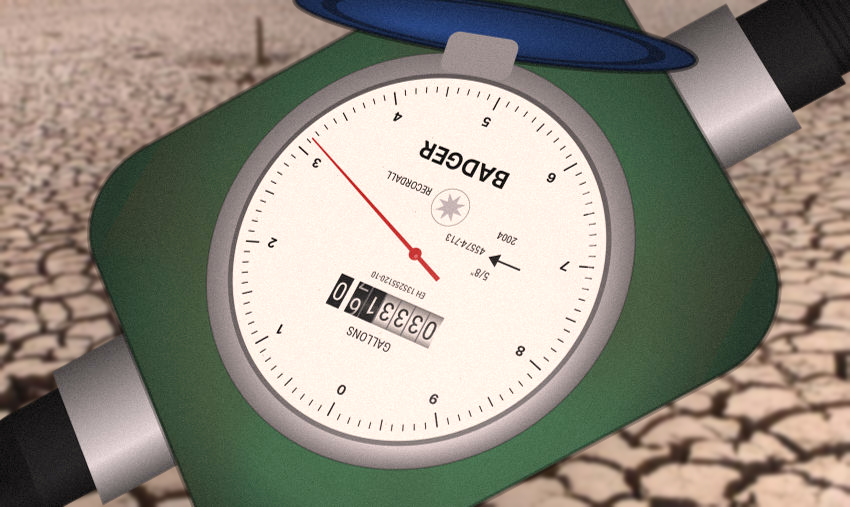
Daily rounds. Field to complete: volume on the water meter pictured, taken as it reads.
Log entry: 333163.1 gal
